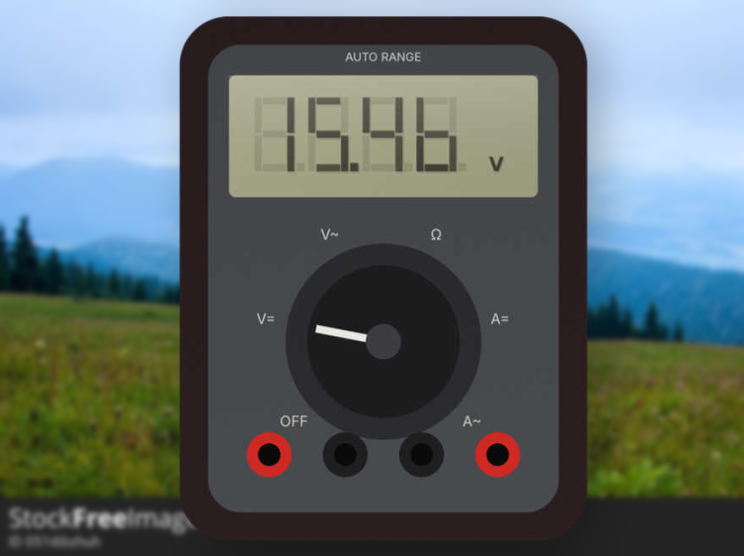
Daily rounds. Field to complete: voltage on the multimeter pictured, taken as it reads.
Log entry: 15.46 V
